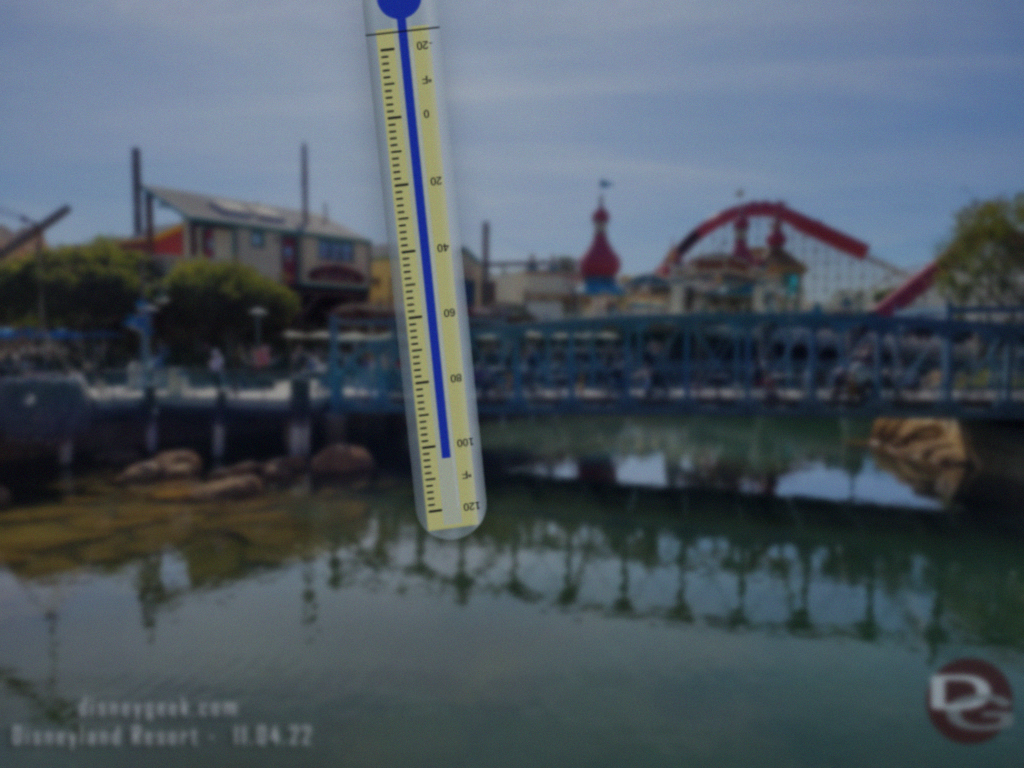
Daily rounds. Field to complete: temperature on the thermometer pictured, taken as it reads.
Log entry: 104 °F
